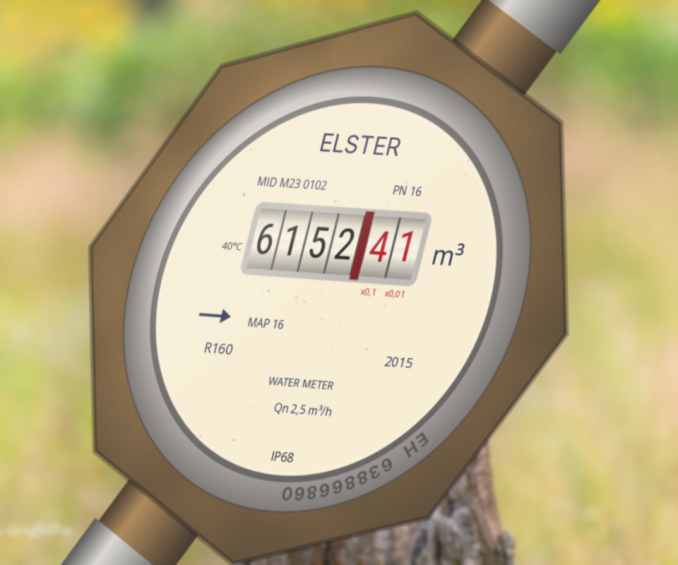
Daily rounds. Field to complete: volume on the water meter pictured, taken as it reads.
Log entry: 6152.41 m³
